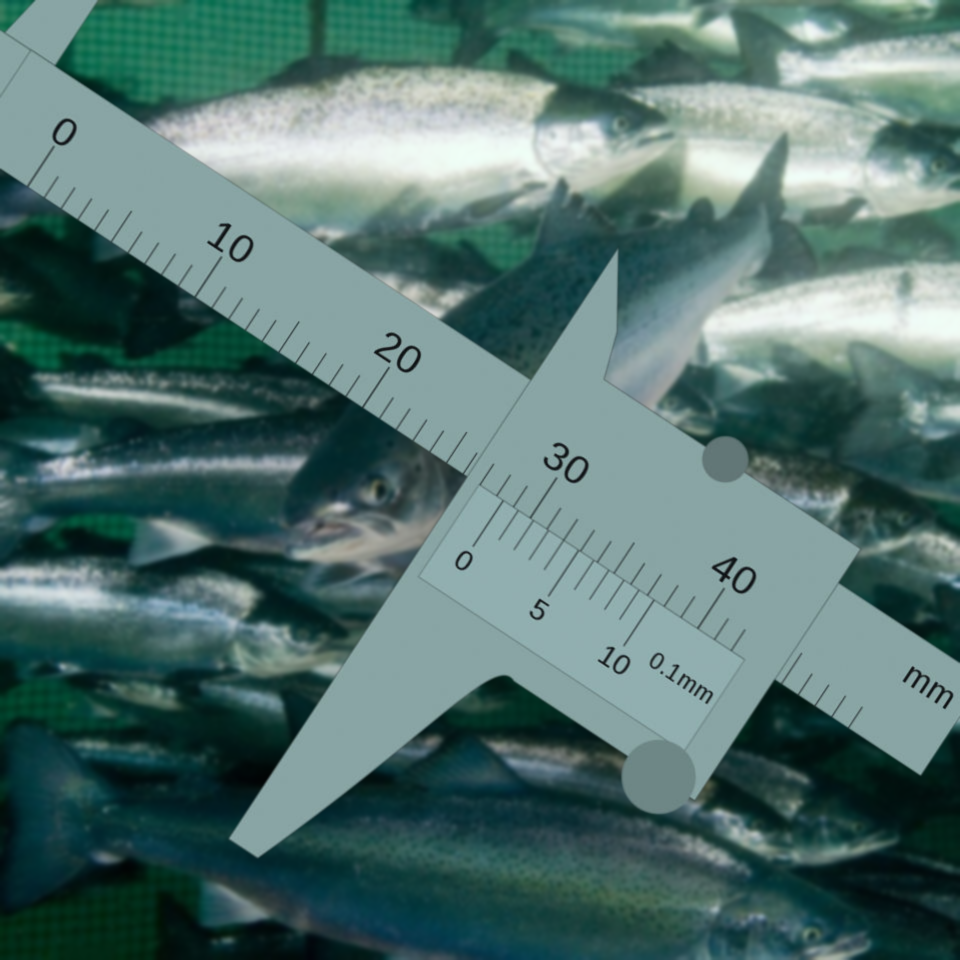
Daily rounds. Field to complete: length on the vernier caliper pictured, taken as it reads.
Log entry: 28.4 mm
